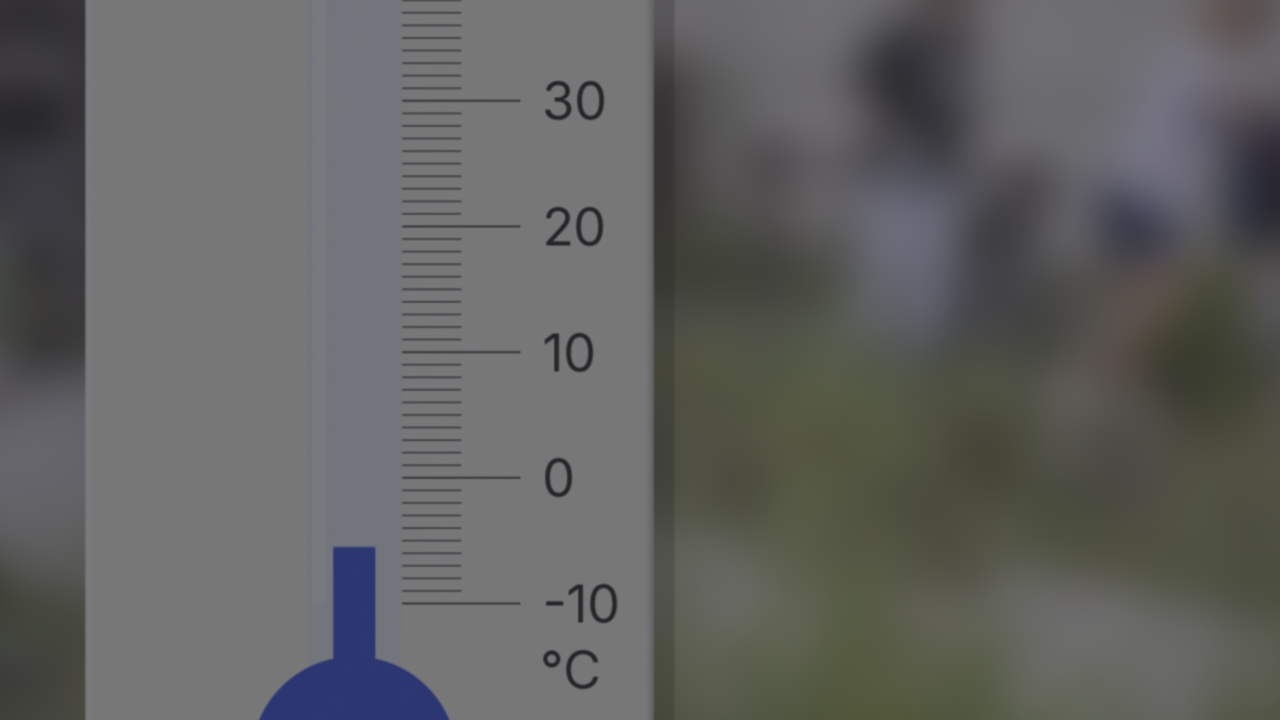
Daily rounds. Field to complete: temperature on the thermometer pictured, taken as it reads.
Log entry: -5.5 °C
